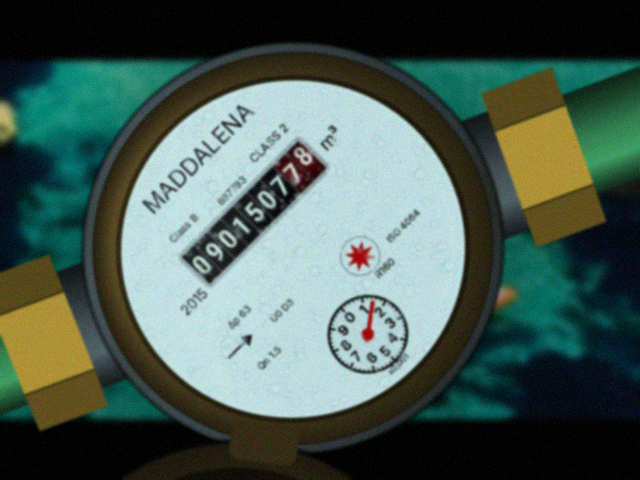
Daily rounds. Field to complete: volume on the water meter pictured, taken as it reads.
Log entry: 901507.781 m³
